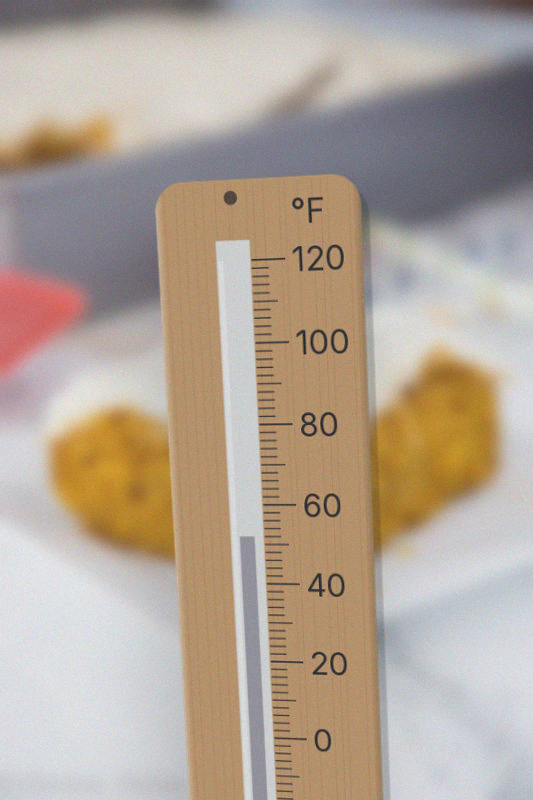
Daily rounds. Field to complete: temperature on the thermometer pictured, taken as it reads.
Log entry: 52 °F
